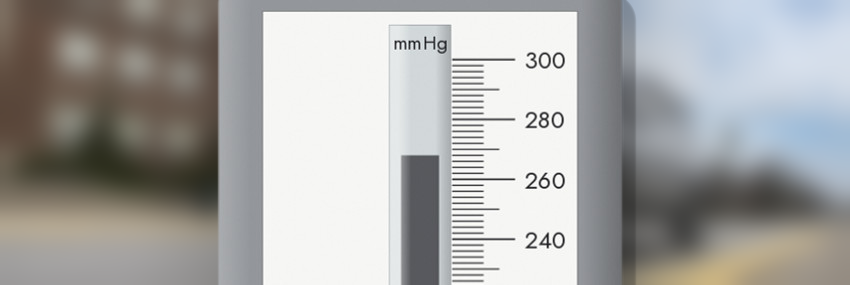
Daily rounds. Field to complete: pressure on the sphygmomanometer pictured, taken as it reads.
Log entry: 268 mmHg
